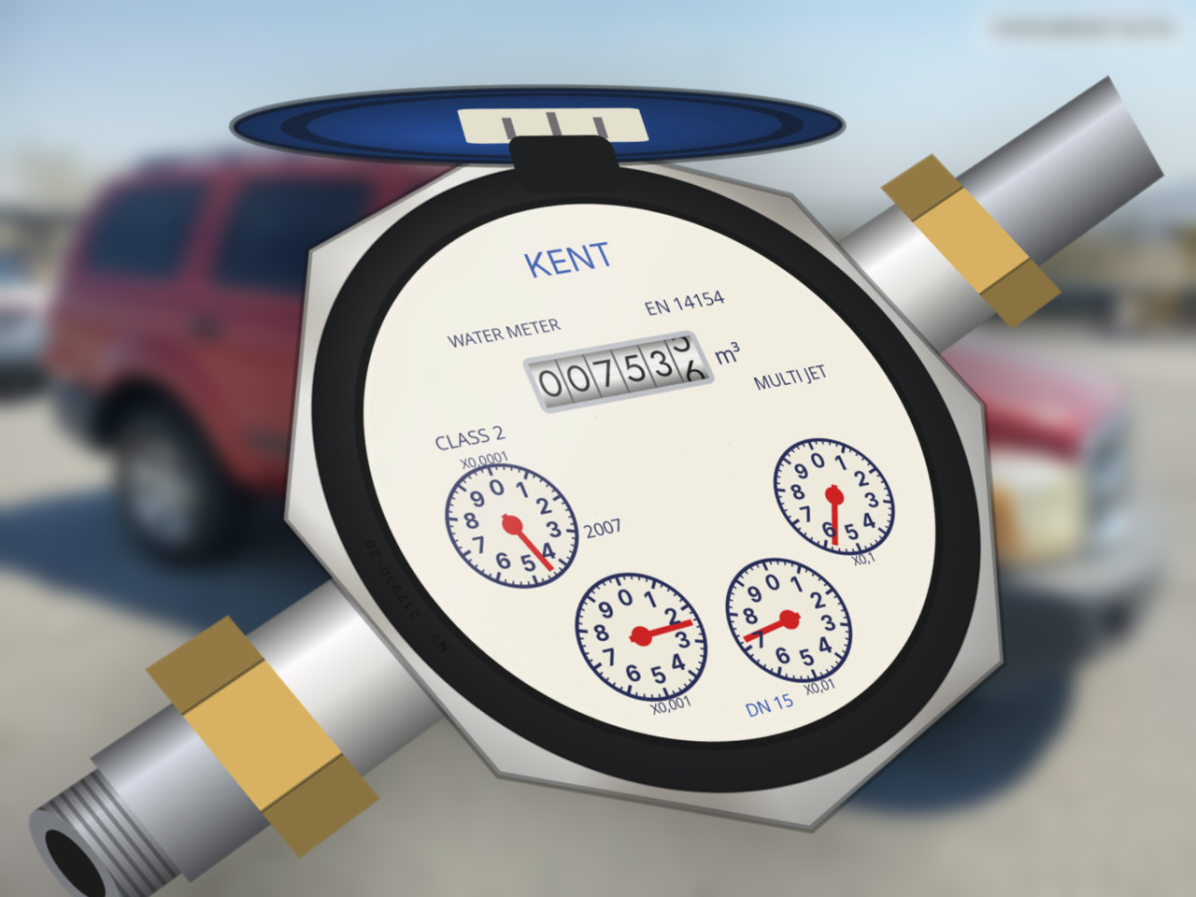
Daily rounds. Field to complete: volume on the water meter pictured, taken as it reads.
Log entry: 7535.5724 m³
